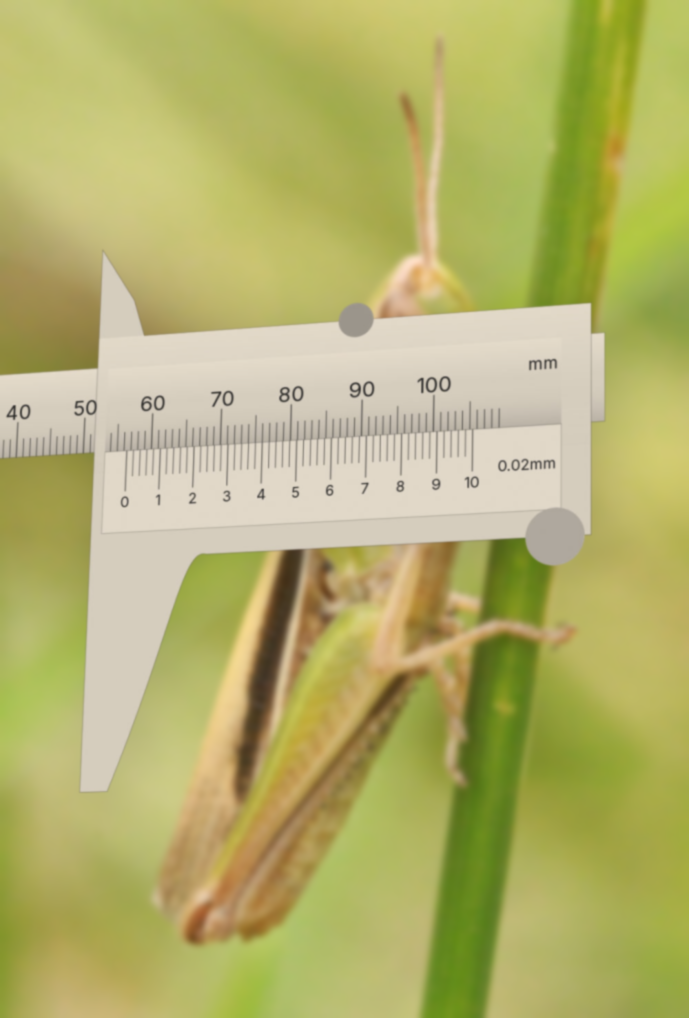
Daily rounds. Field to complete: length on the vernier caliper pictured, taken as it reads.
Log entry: 56.4 mm
